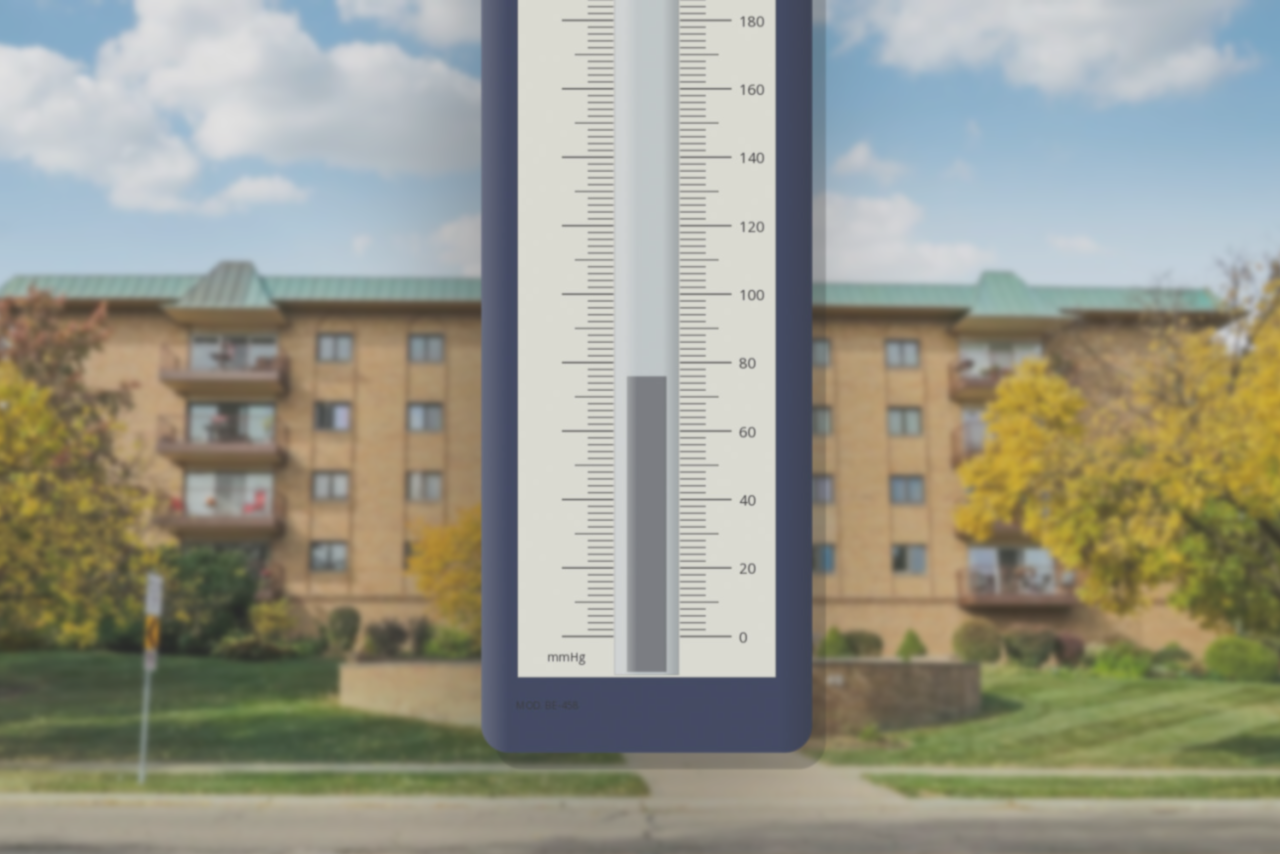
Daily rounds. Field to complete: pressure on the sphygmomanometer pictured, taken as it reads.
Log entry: 76 mmHg
